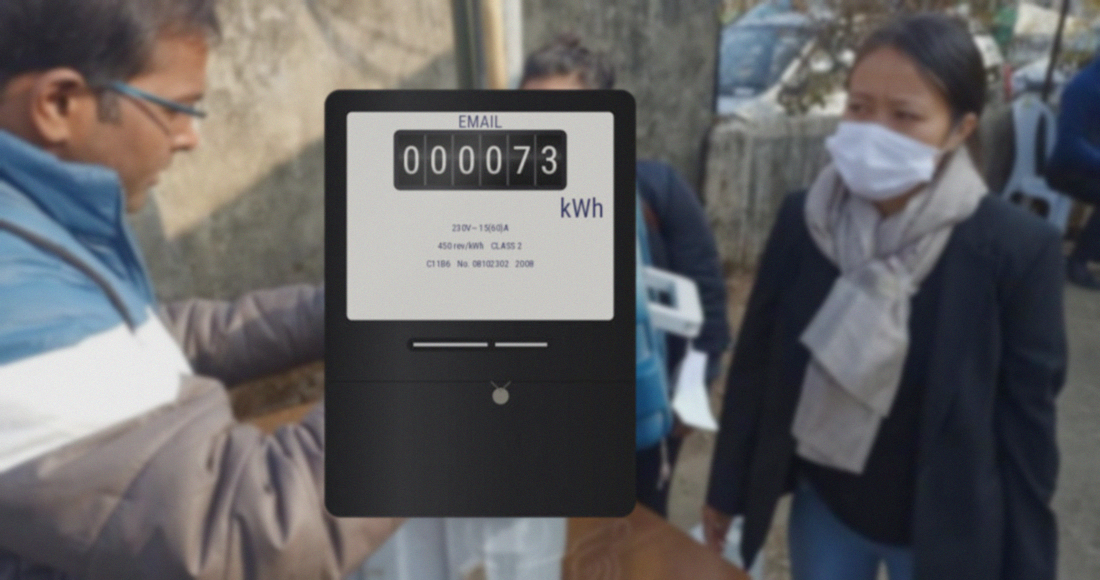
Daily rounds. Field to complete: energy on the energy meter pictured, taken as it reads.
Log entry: 73 kWh
